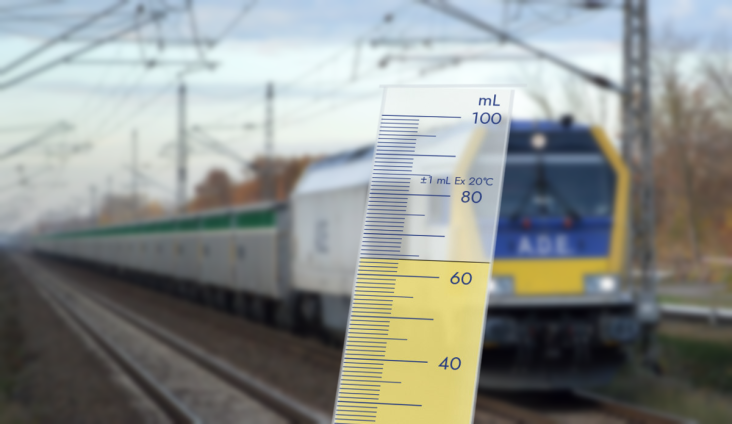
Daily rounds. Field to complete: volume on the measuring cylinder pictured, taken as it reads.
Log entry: 64 mL
